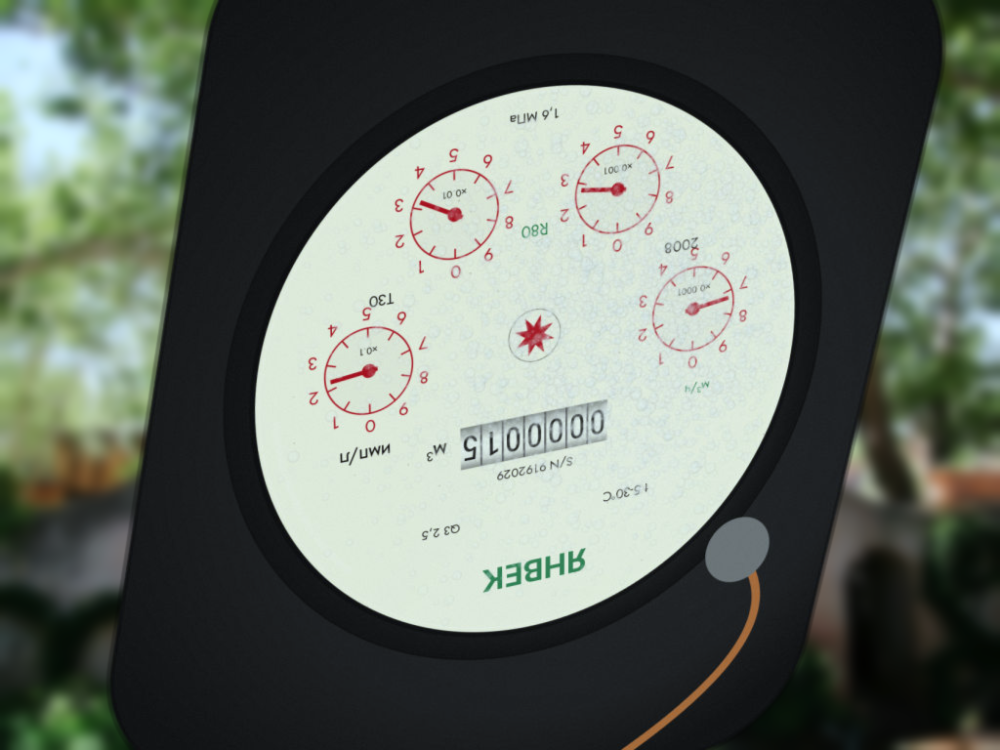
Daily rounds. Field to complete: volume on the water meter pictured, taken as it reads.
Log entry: 15.2327 m³
